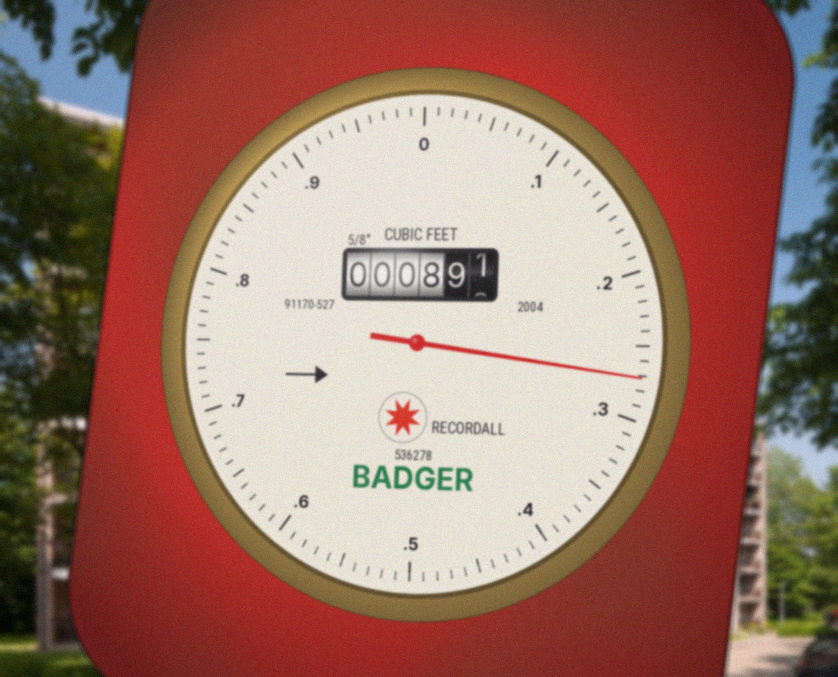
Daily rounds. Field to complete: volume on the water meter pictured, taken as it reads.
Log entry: 891.27 ft³
